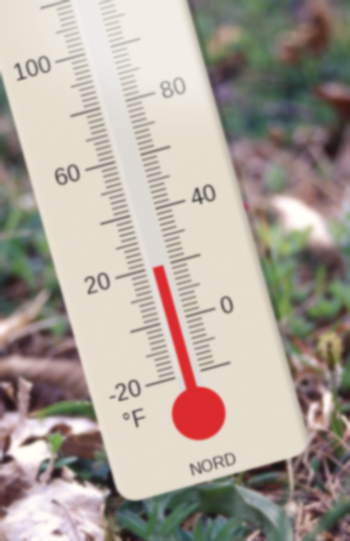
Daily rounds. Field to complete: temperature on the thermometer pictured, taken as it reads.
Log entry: 20 °F
